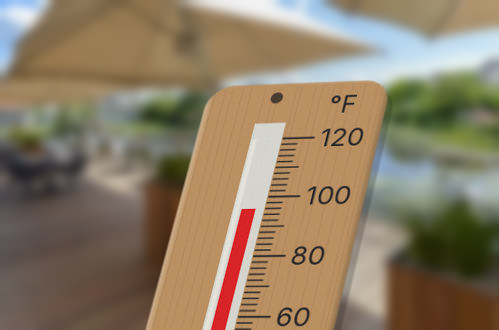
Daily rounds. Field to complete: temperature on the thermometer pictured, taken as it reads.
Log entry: 96 °F
